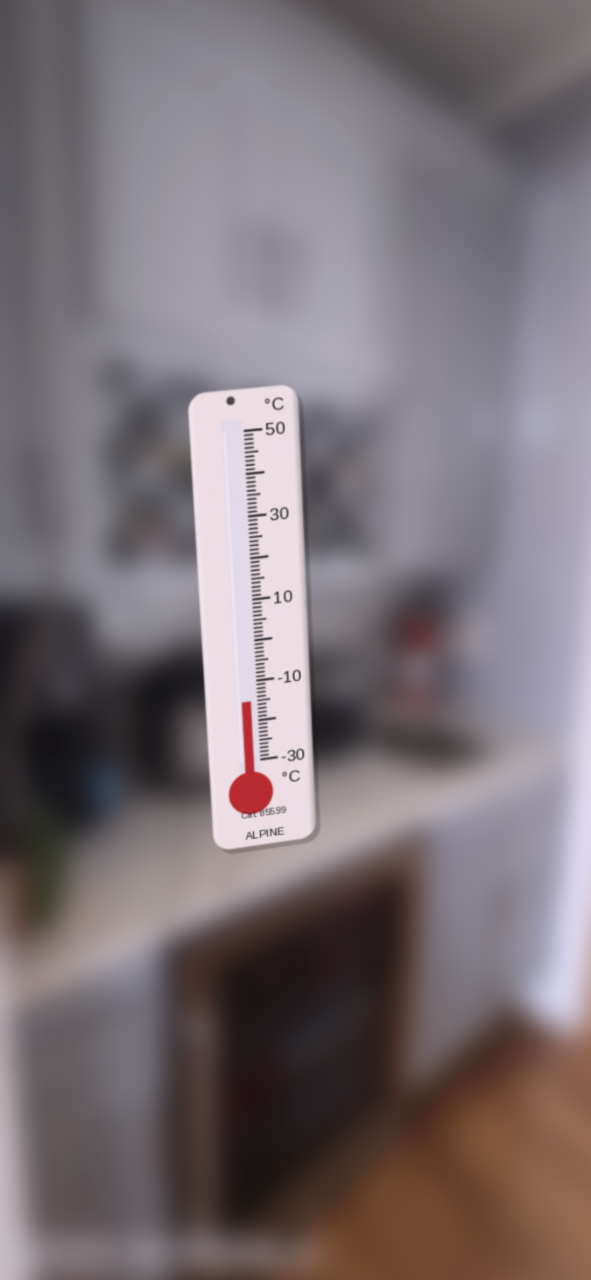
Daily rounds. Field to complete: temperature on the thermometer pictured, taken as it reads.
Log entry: -15 °C
